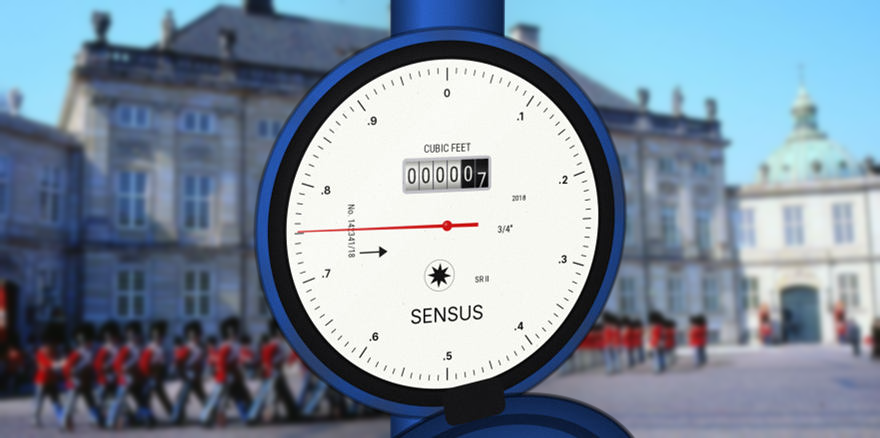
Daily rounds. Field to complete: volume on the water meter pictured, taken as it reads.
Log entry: 6.75 ft³
